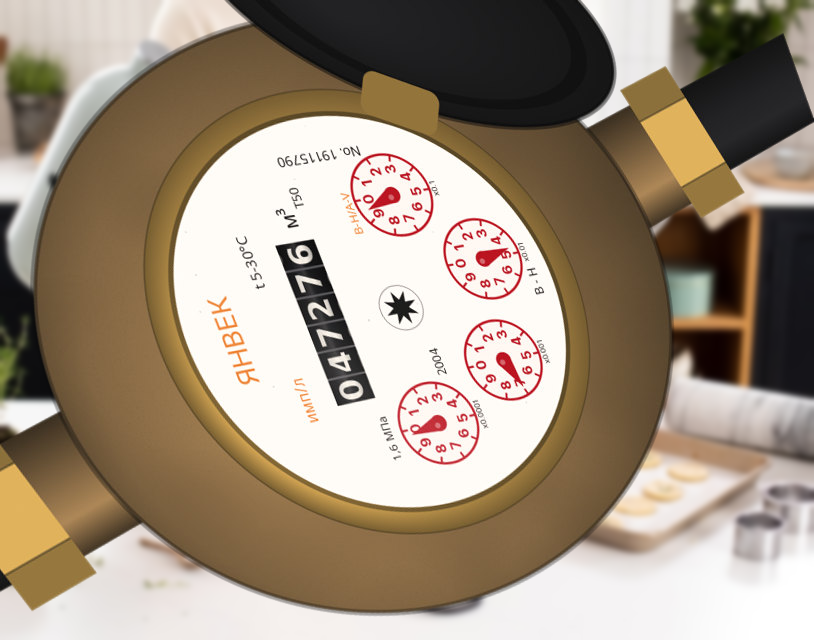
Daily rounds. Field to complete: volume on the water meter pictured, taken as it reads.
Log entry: 47275.9469 m³
